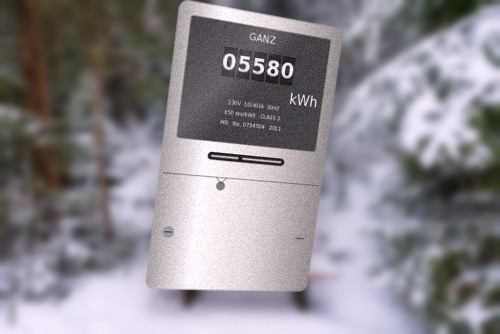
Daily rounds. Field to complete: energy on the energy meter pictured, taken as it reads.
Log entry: 5580 kWh
